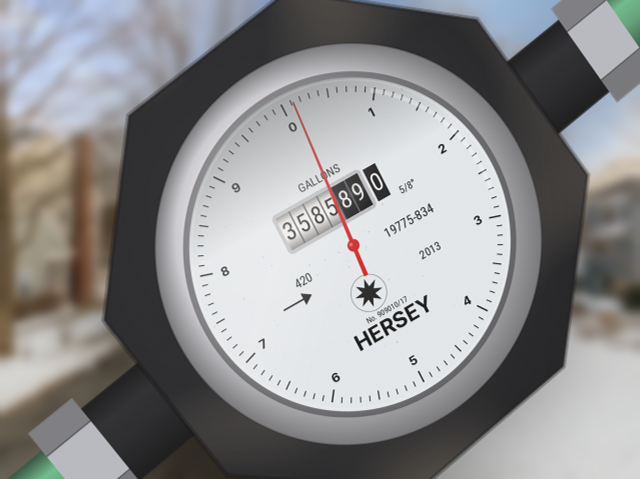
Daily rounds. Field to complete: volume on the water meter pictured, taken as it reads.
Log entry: 3585890.1 gal
